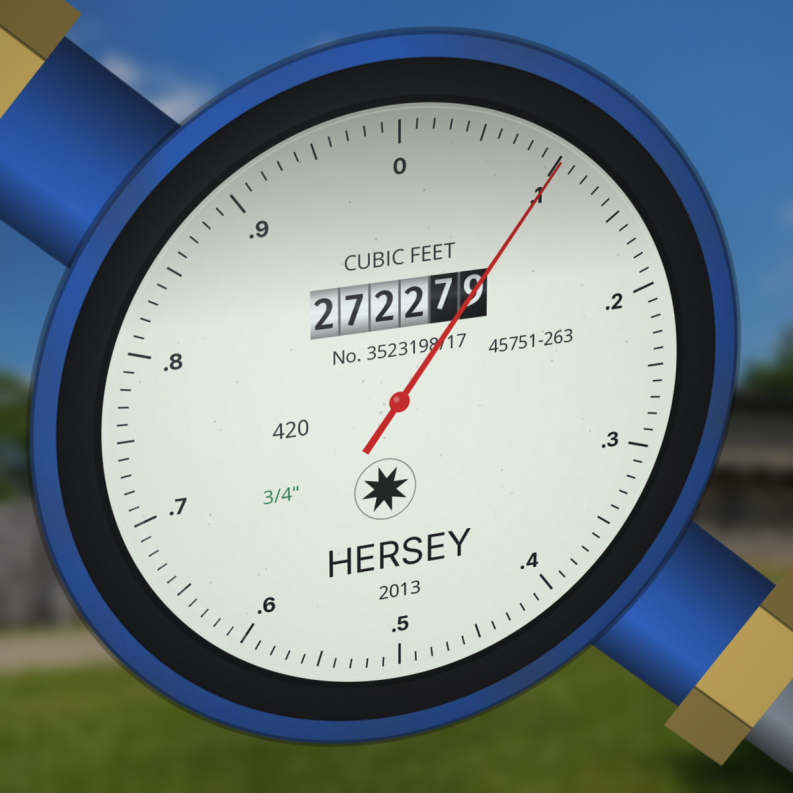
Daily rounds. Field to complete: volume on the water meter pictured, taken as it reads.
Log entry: 272279.10 ft³
